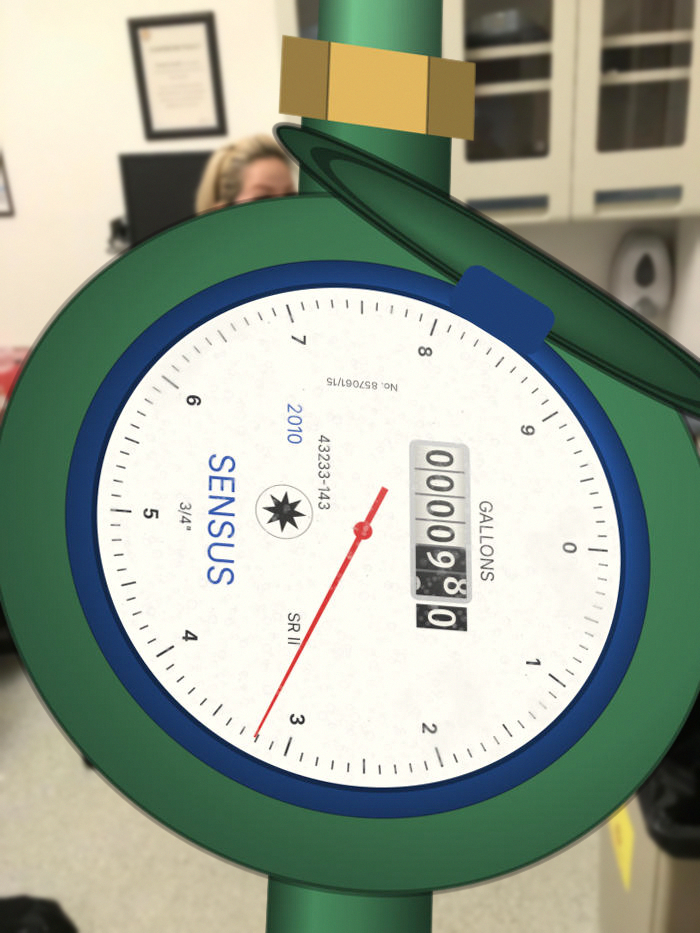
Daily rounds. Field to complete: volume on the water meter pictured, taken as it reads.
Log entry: 983.2 gal
